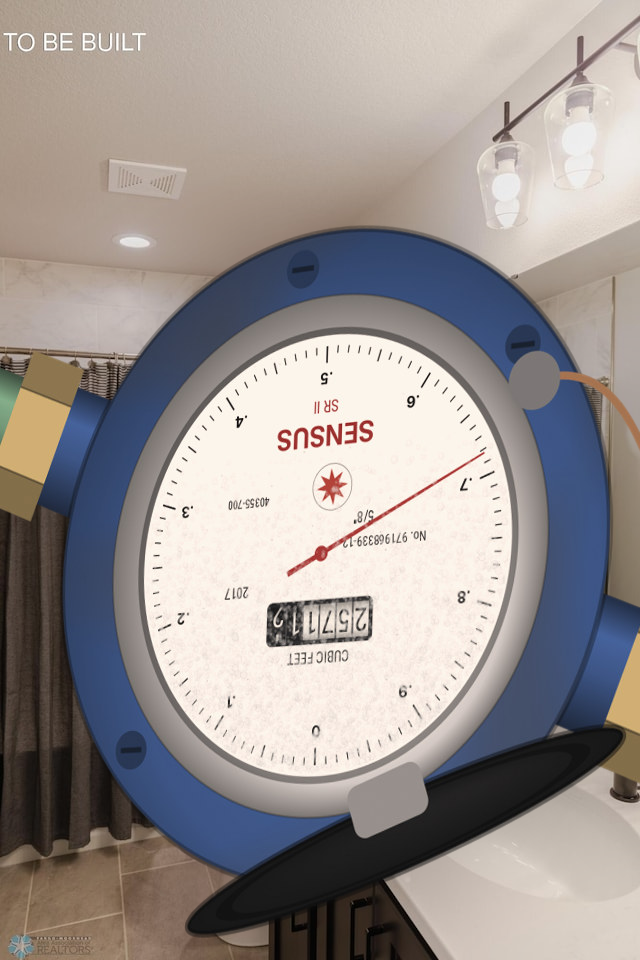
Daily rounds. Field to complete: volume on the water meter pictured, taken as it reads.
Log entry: 257111.68 ft³
